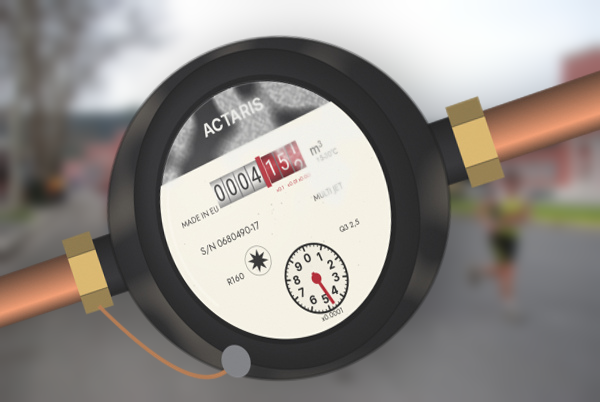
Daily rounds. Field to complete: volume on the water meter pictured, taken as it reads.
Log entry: 4.1514 m³
